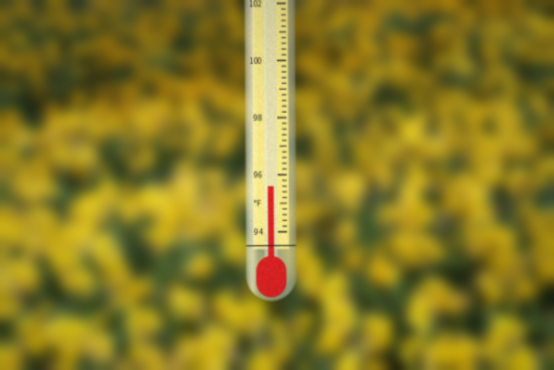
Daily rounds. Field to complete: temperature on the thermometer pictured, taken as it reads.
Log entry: 95.6 °F
